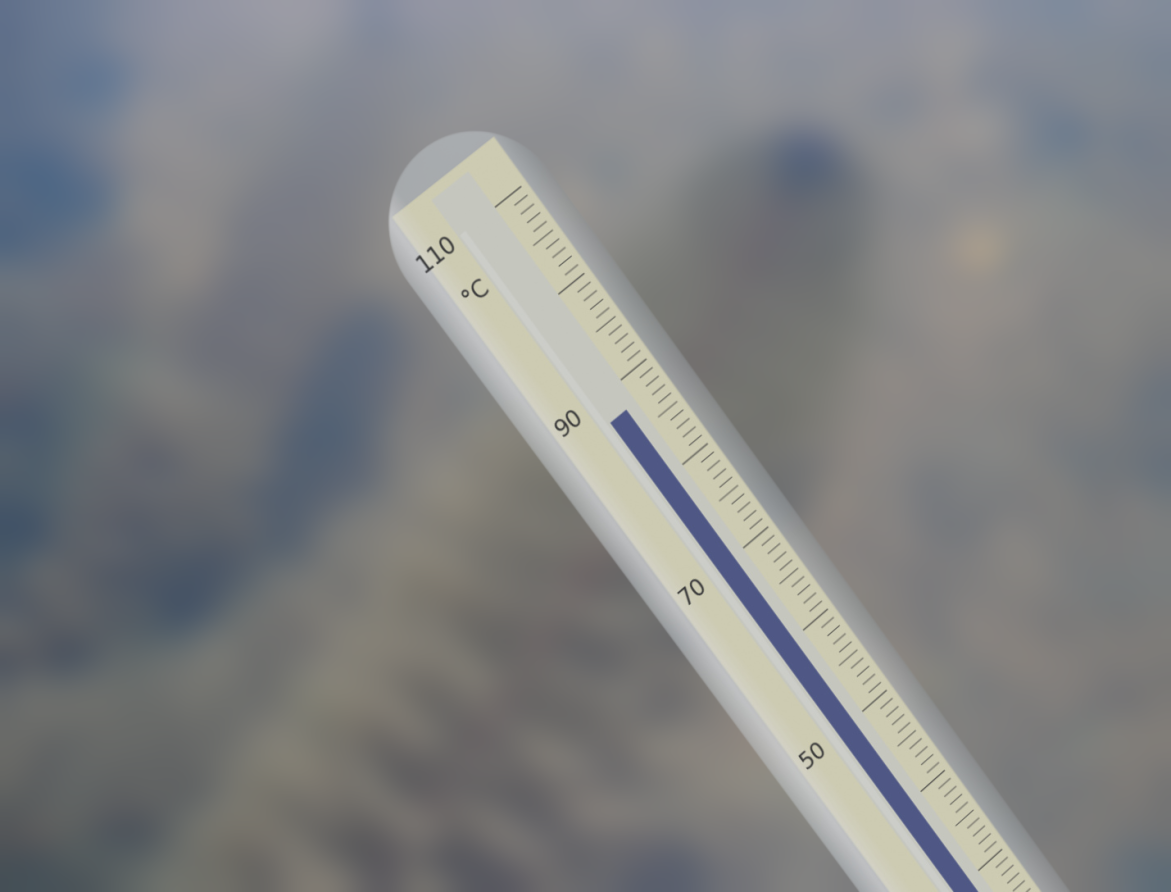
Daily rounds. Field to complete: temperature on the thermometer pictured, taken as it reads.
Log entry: 87.5 °C
